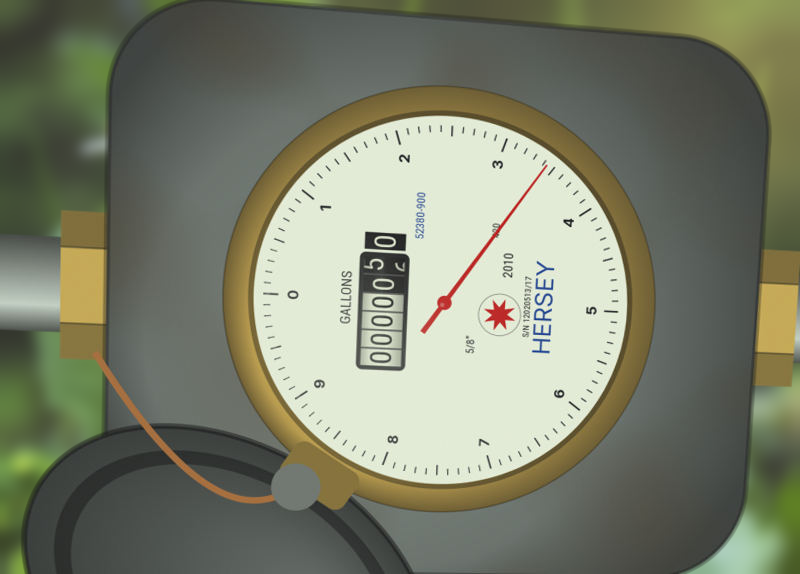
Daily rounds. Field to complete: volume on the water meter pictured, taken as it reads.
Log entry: 53.4 gal
